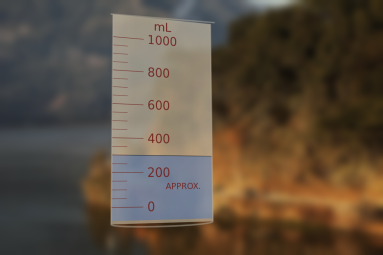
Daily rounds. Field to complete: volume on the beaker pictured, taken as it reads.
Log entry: 300 mL
